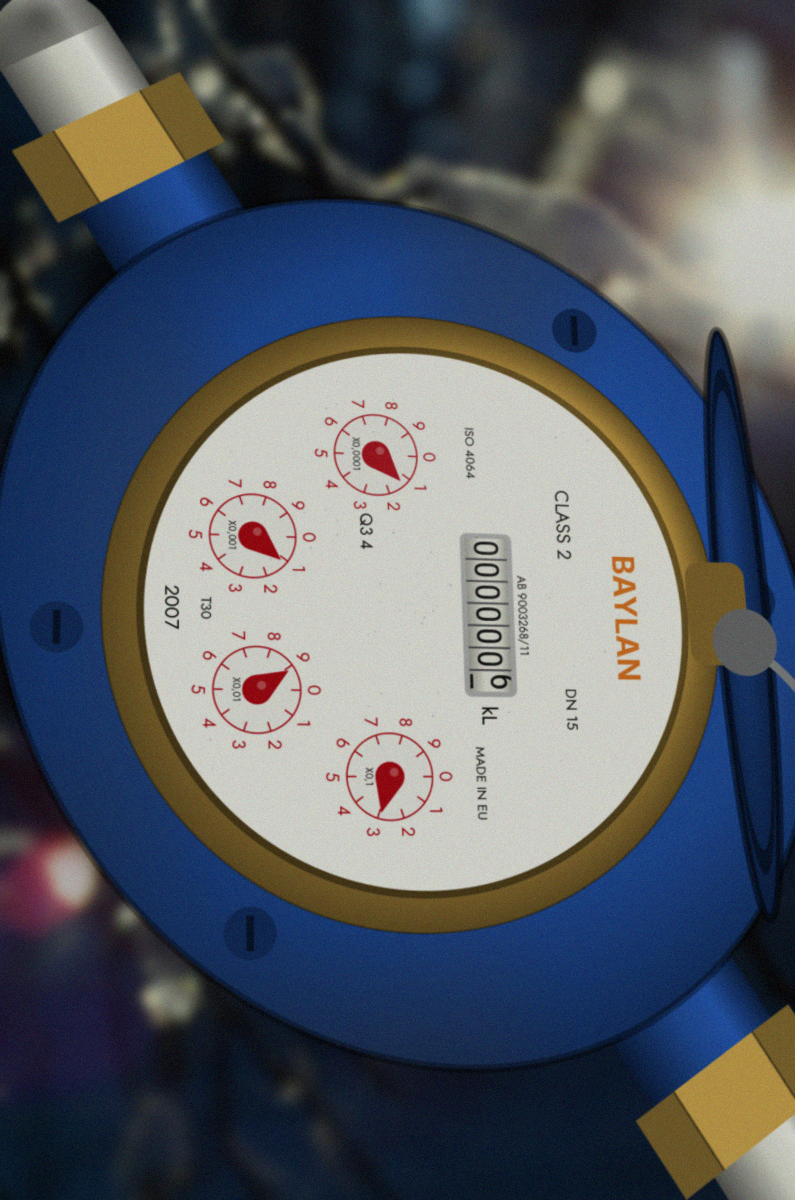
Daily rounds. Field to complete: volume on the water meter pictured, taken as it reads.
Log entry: 6.2911 kL
